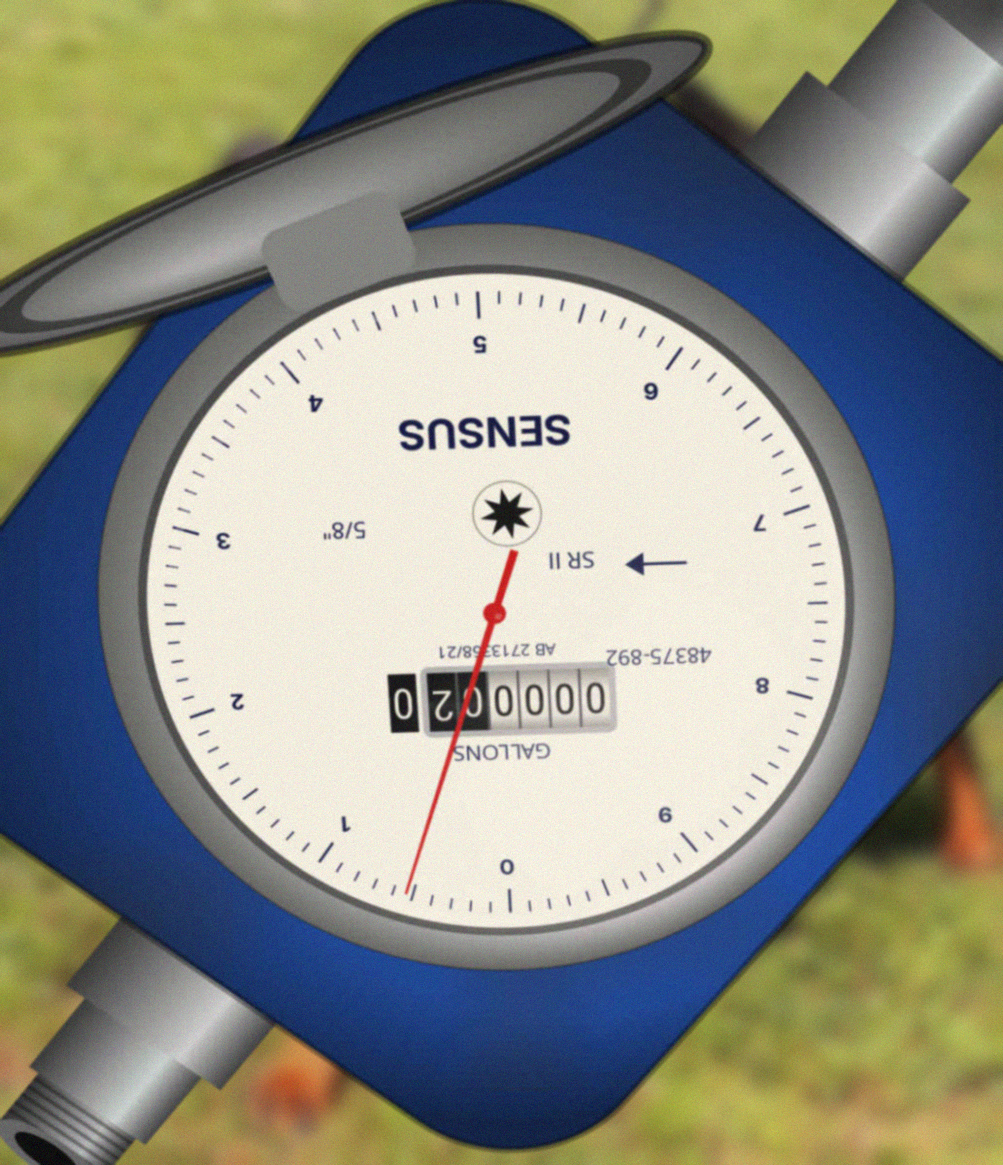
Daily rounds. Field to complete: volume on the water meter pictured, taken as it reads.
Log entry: 20.5 gal
